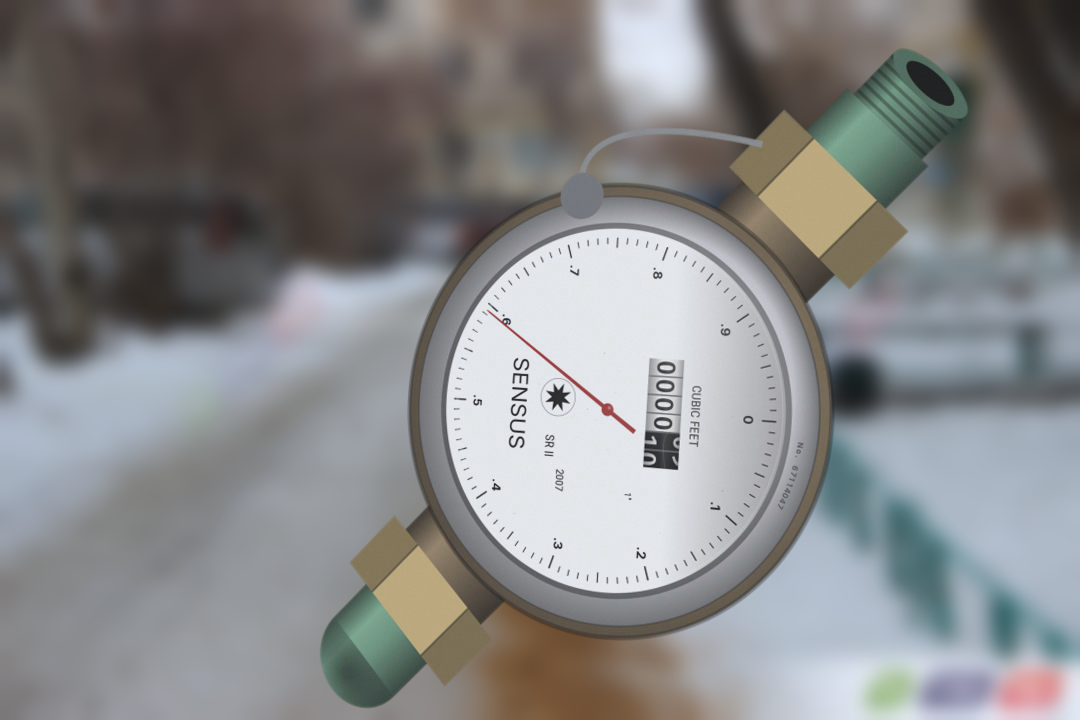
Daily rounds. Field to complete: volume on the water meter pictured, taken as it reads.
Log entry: 9.59 ft³
